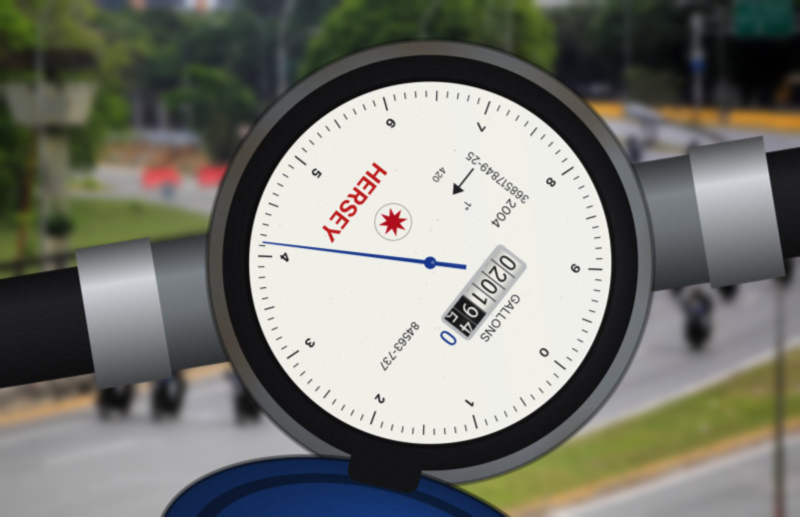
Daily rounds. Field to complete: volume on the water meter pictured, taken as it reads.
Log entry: 201944.1 gal
